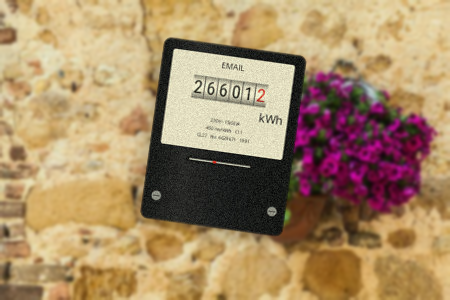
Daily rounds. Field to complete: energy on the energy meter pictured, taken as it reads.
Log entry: 26601.2 kWh
